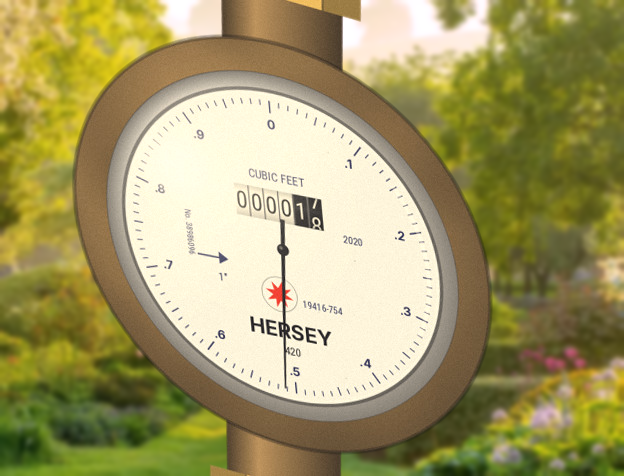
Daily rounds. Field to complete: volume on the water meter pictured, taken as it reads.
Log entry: 17.51 ft³
